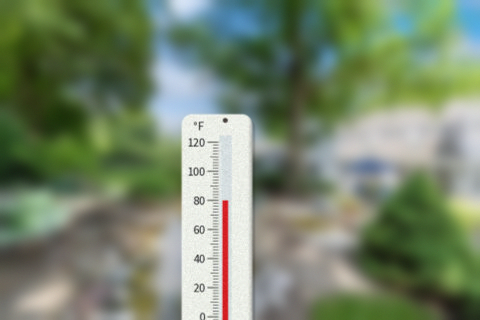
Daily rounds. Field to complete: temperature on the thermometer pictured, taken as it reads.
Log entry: 80 °F
